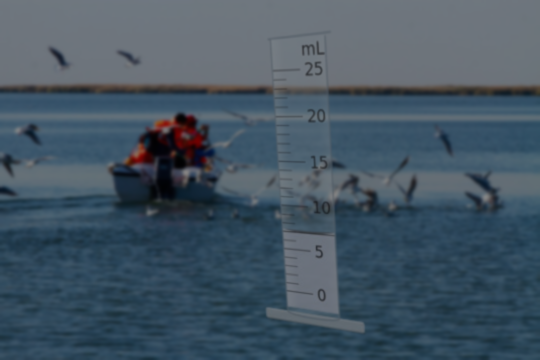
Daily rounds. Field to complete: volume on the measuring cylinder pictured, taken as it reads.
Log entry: 7 mL
